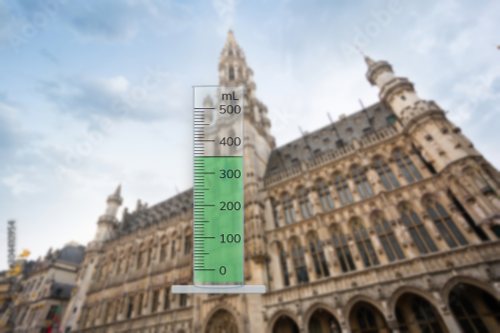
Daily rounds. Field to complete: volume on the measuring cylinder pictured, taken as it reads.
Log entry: 350 mL
